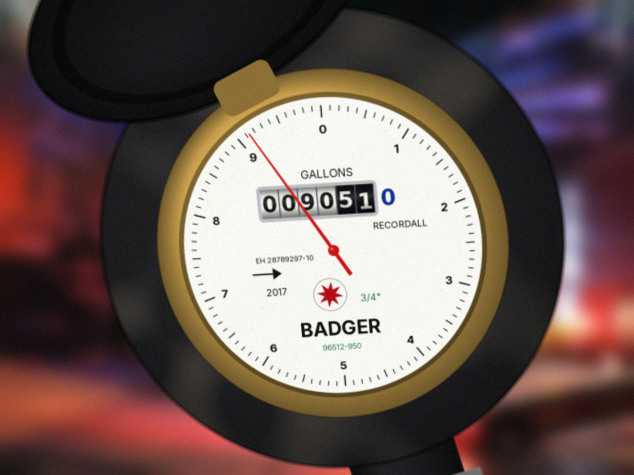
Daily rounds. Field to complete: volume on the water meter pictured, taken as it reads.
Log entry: 90509.1 gal
